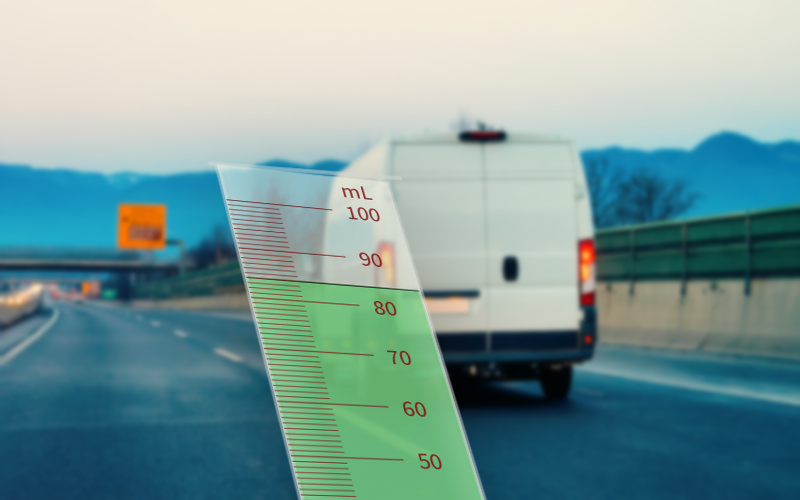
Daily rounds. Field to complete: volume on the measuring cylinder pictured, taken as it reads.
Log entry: 84 mL
